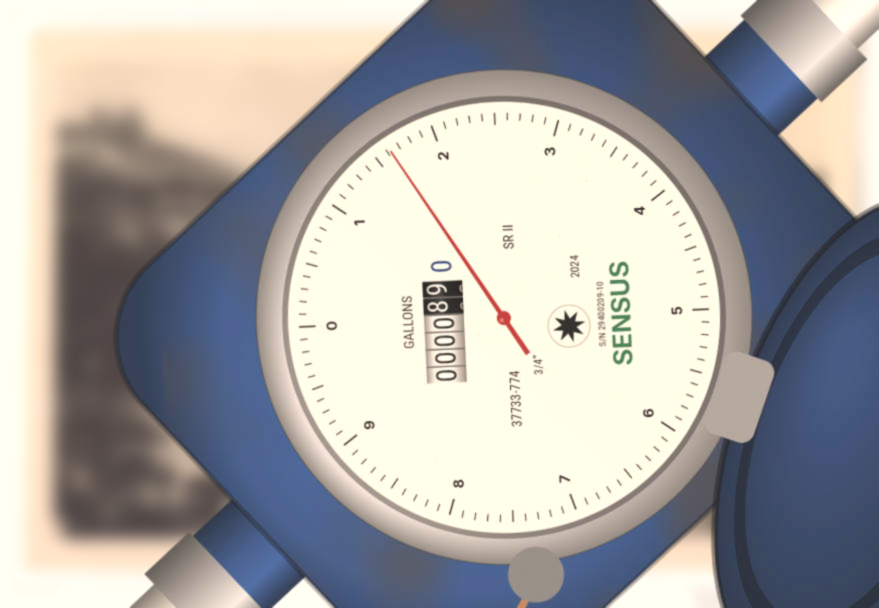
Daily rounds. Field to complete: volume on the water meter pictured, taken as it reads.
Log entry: 891.6 gal
